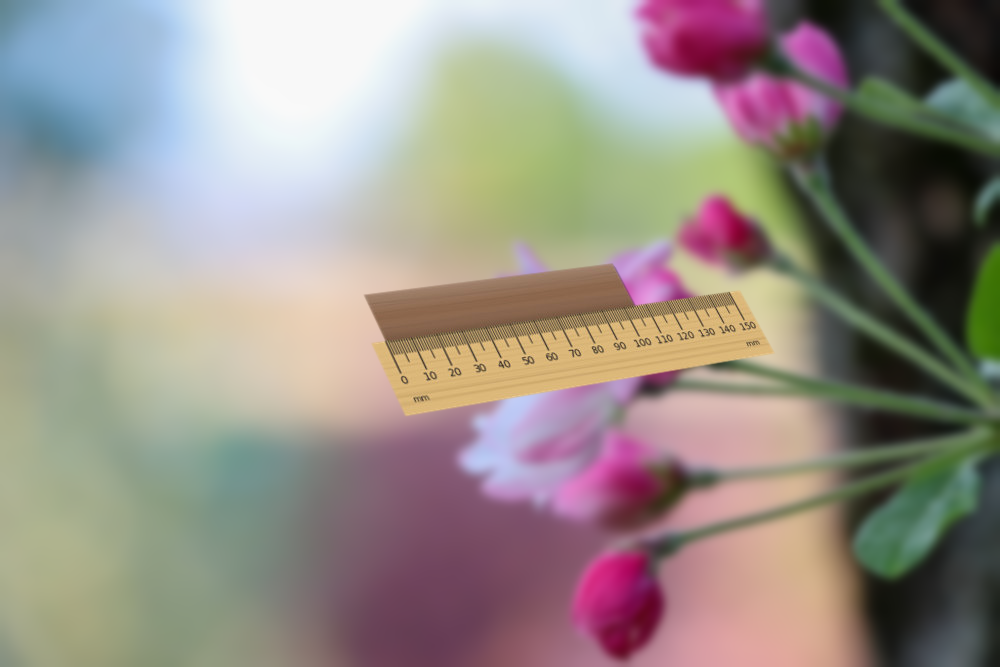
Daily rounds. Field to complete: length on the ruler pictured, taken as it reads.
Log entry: 105 mm
